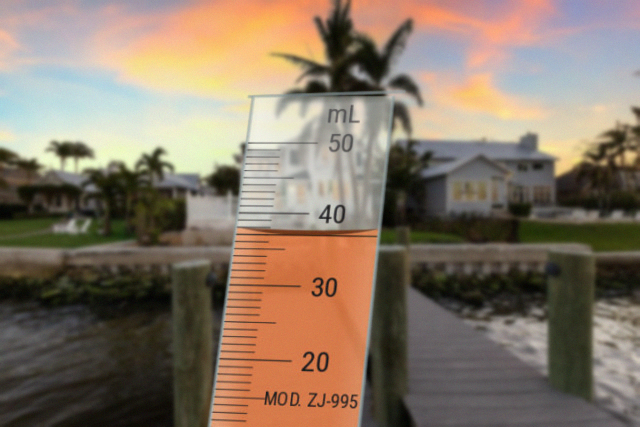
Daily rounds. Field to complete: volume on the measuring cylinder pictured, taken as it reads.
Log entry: 37 mL
